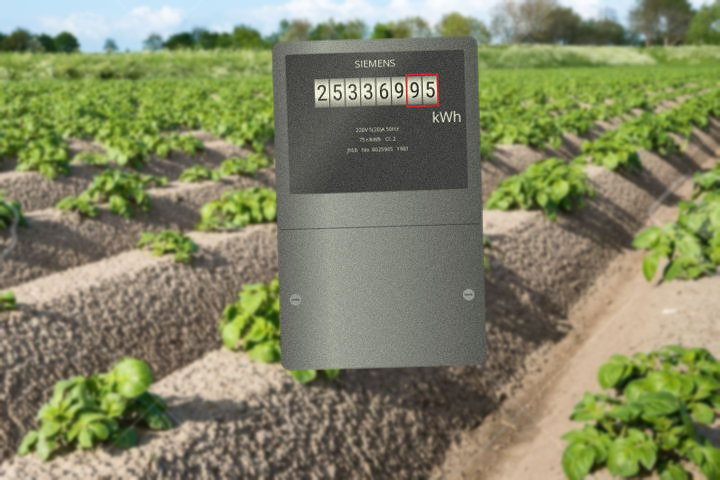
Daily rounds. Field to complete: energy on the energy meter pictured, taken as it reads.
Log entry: 253369.95 kWh
